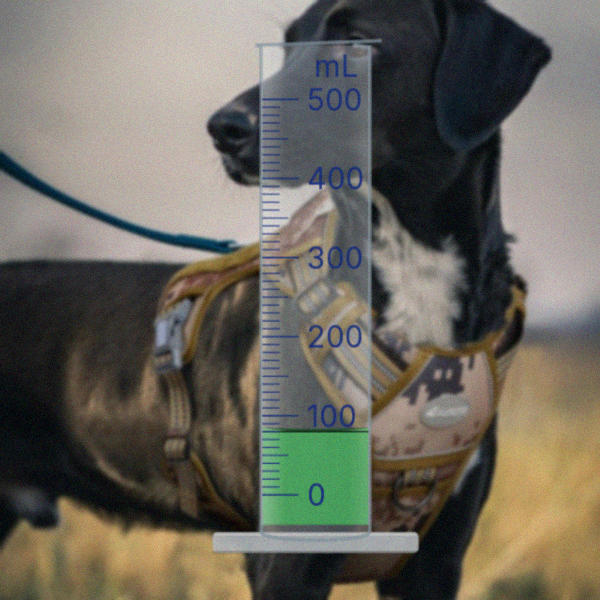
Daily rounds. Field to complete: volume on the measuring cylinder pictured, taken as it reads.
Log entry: 80 mL
